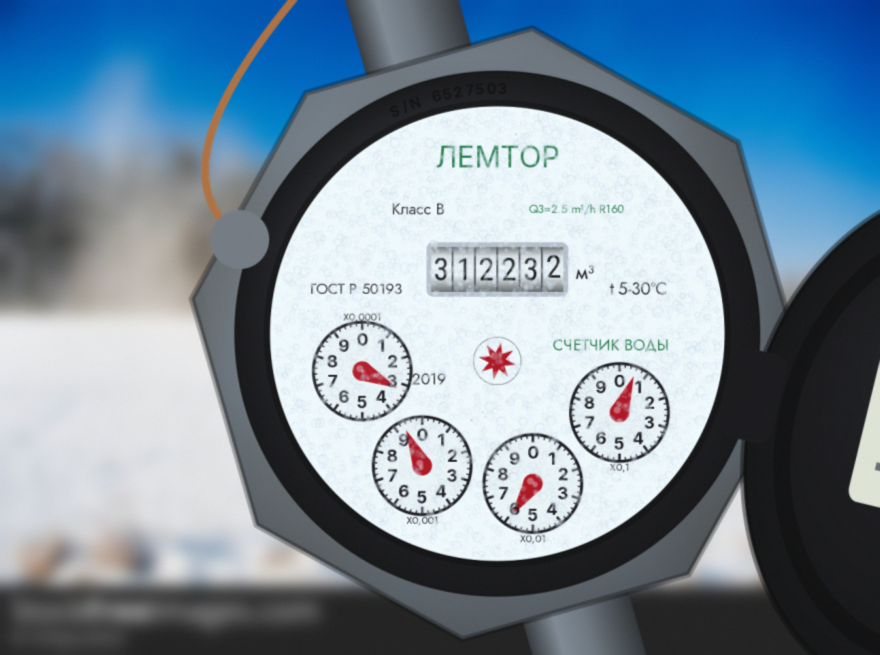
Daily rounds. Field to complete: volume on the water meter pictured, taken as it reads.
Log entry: 312232.0593 m³
